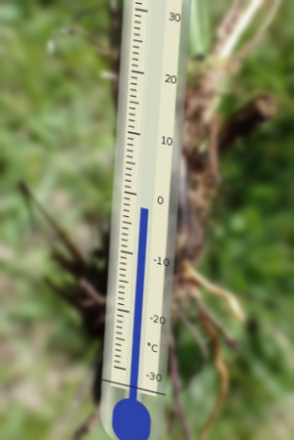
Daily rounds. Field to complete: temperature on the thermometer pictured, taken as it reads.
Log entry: -2 °C
